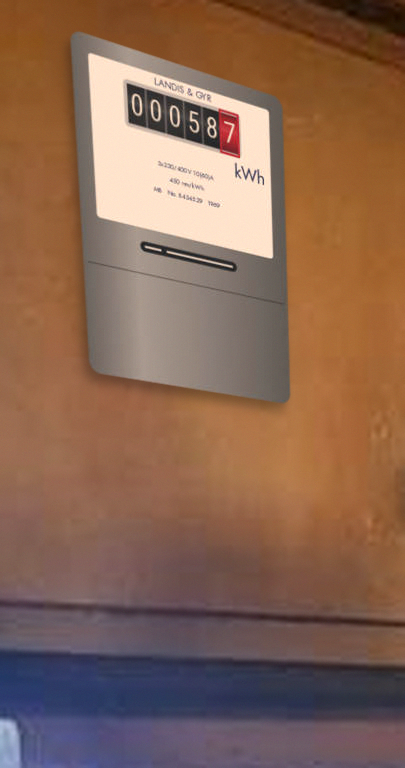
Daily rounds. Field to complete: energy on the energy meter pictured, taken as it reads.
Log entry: 58.7 kWh
